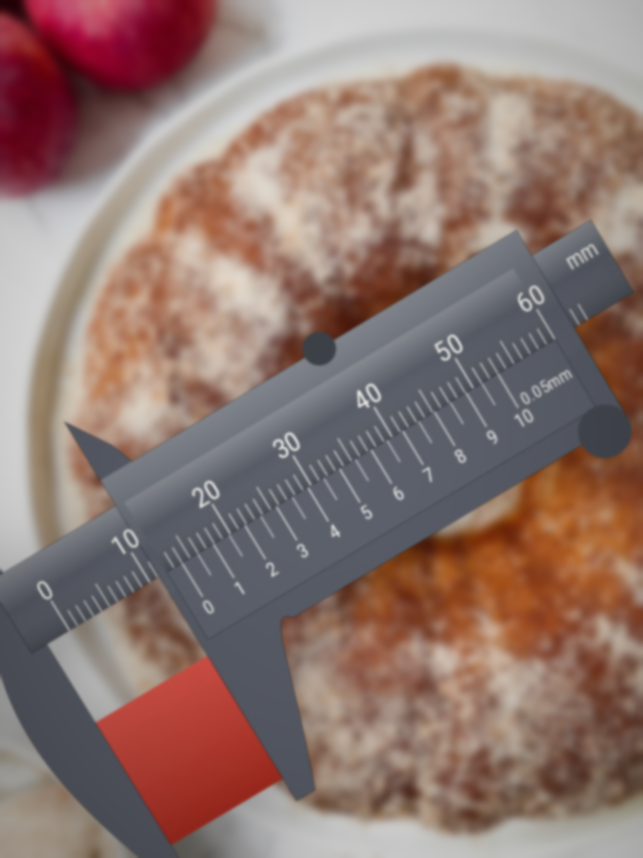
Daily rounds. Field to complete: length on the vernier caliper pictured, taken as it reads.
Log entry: 14.0 mm
